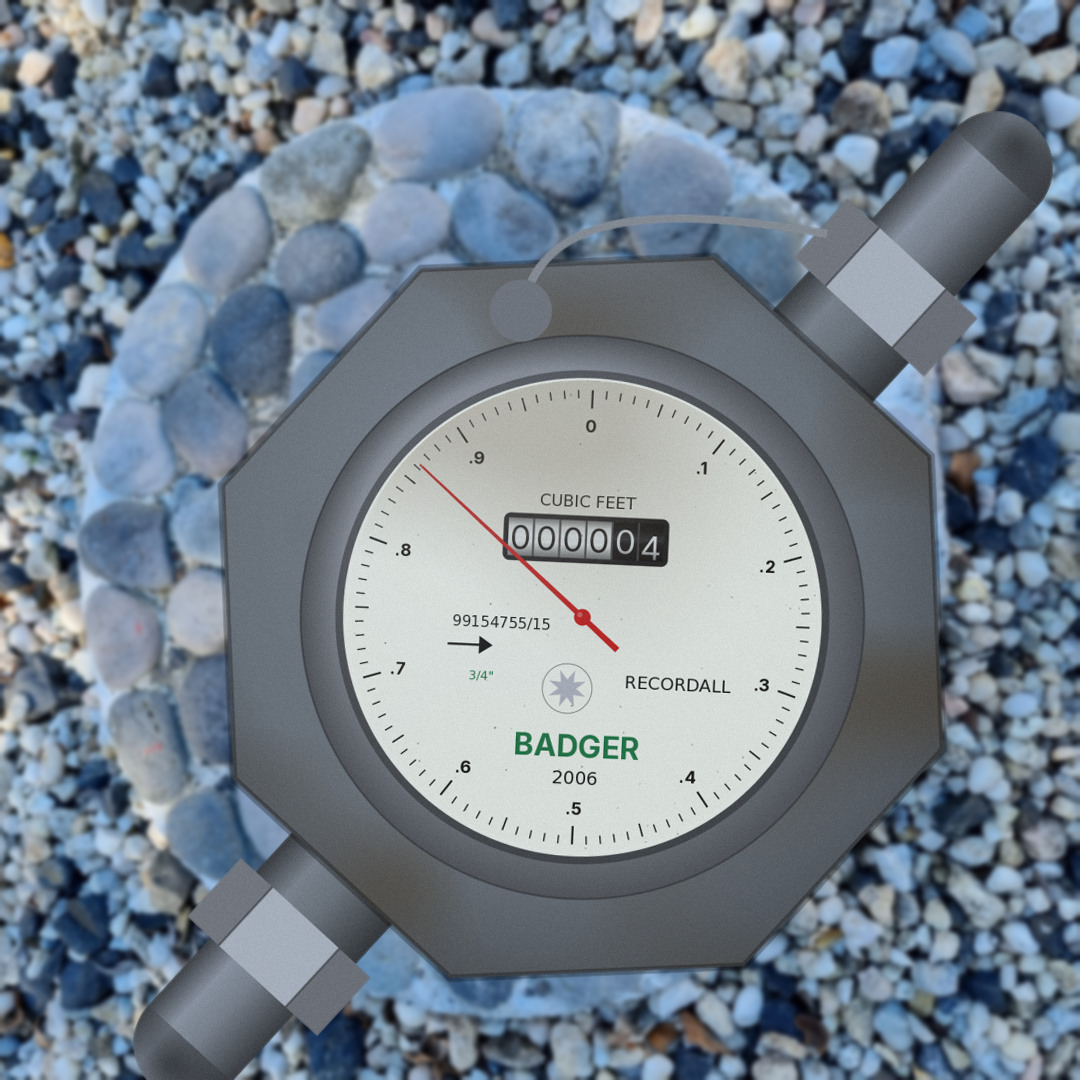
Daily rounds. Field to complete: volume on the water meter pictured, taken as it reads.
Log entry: 3.86 ft³
